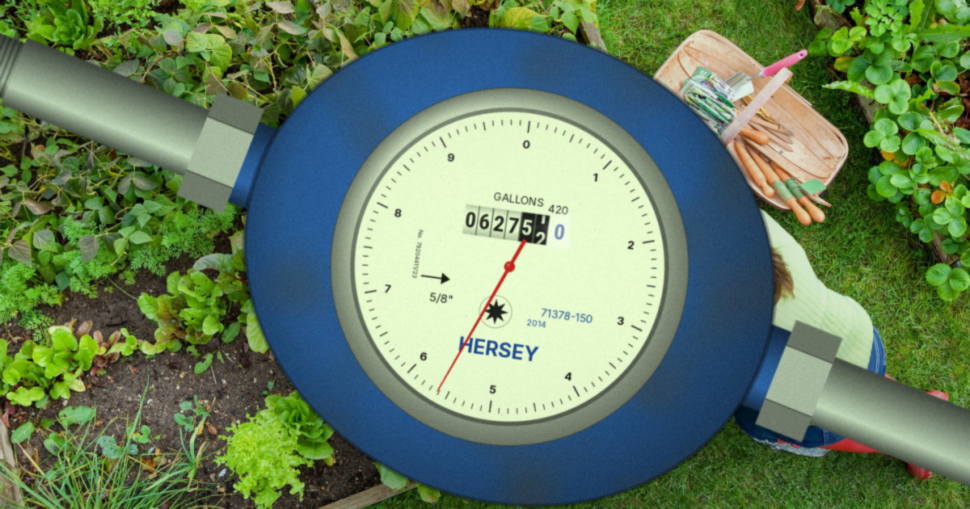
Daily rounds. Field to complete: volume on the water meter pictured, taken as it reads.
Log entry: 627515.6 gal
